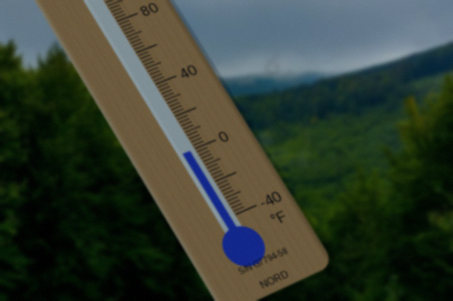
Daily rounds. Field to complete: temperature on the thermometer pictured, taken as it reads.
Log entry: 0 °F
